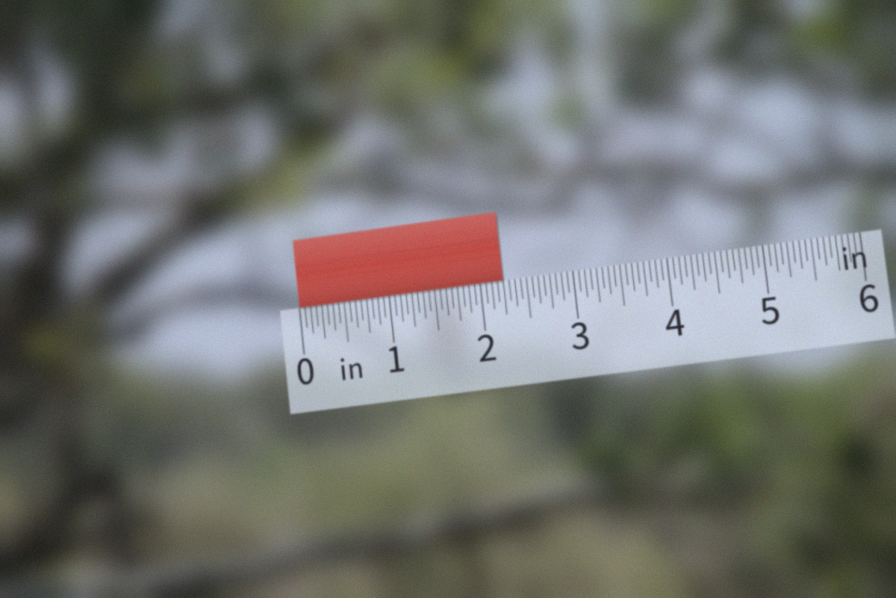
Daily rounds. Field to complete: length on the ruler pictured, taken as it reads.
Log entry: 2.25 in
